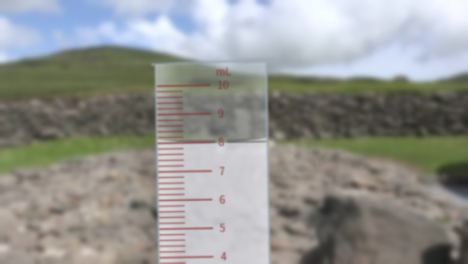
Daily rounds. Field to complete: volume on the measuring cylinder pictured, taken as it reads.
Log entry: 8 mL
